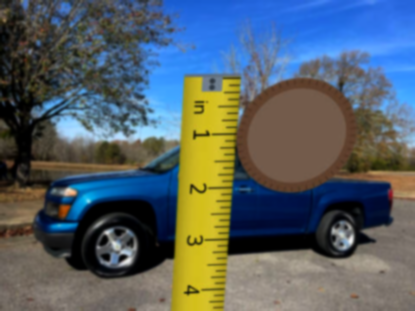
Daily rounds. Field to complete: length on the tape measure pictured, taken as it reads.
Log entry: 2.125 in
